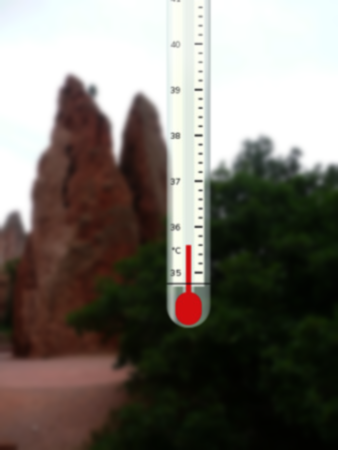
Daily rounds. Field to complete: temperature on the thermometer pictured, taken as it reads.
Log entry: 35.6 °C
